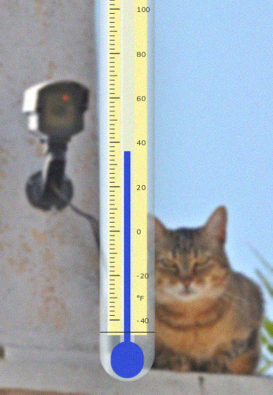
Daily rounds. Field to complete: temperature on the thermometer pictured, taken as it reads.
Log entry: 36 °F
